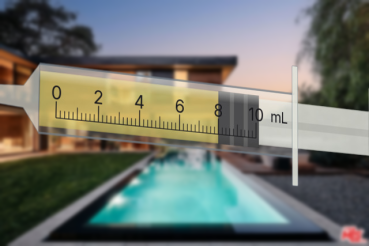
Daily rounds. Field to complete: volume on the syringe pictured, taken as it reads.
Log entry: 8 mL
